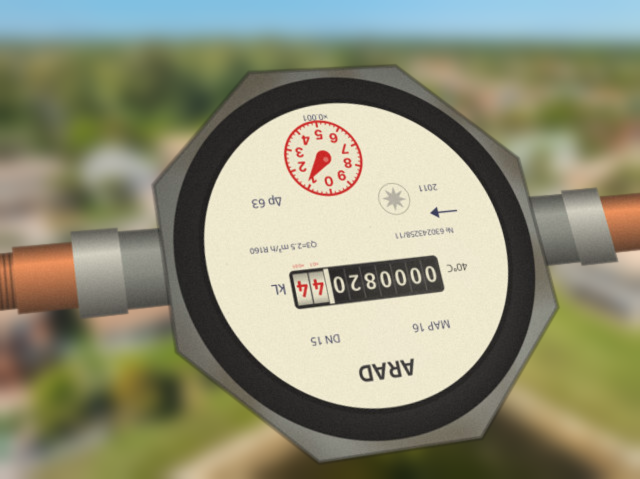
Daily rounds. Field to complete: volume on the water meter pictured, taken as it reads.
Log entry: 820.441 kL
